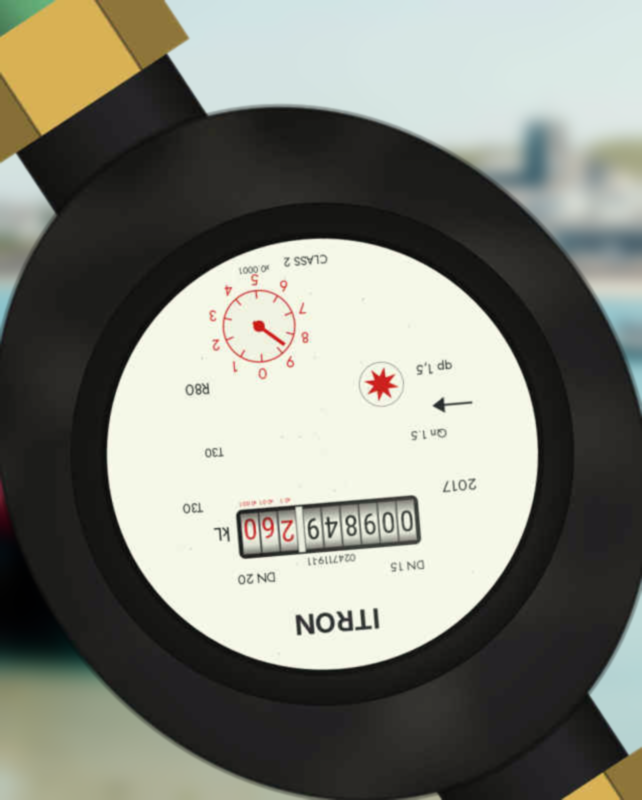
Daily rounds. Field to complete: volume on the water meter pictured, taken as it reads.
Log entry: 9849.2598 kL
